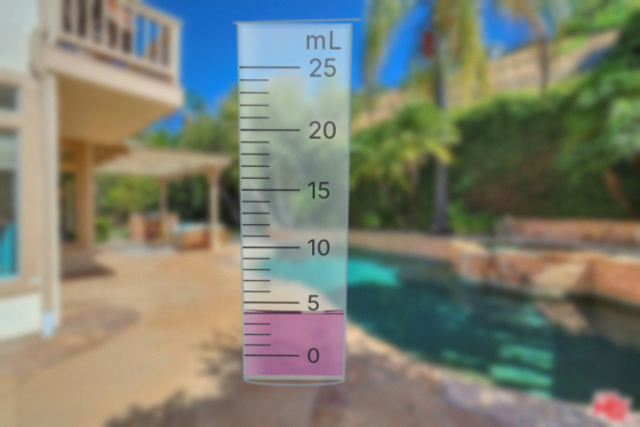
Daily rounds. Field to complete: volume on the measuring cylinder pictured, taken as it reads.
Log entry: 4 mL
